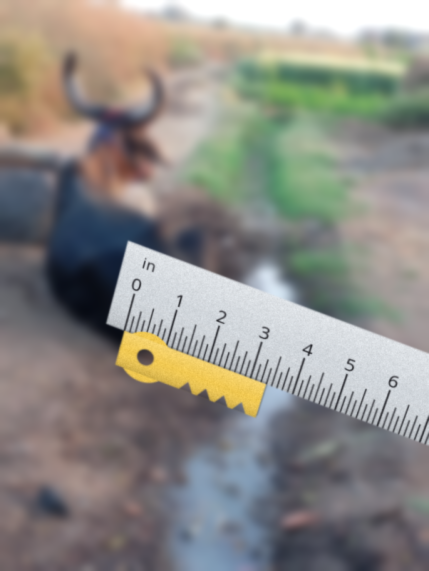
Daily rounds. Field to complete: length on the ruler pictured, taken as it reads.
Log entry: 3.375 in
